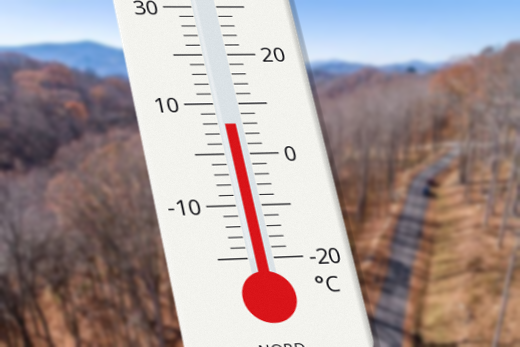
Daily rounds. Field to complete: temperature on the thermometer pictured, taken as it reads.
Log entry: 6 °C
